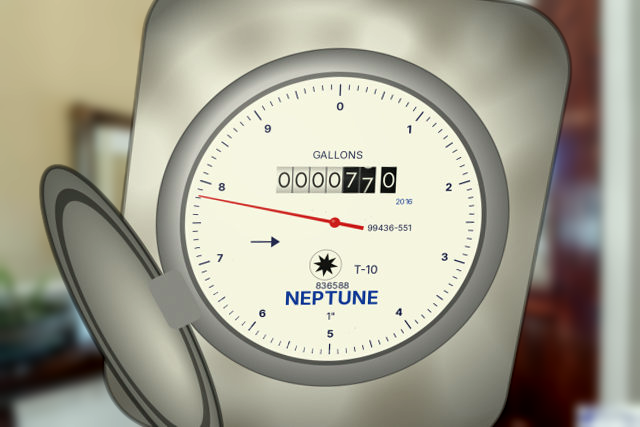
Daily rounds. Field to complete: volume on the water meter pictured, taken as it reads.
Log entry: 767.8 gal
